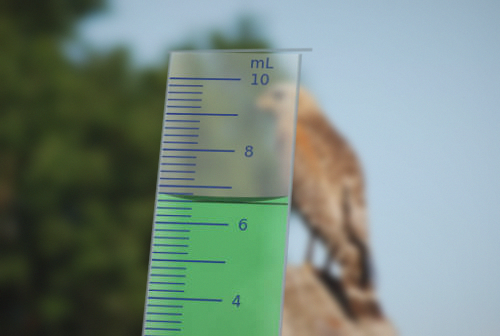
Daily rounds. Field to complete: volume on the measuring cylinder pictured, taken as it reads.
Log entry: 6.6 mL
